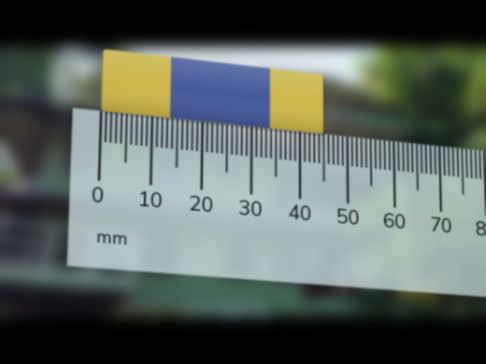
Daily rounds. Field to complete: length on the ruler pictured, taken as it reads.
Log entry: 45 mm
